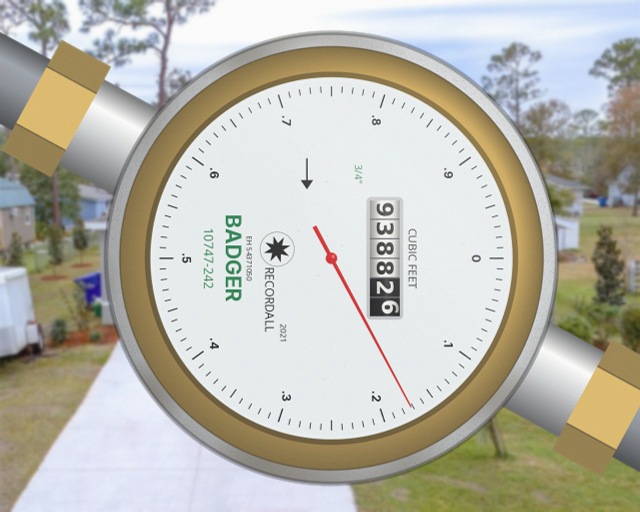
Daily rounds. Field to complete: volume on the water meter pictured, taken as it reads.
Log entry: 938826.17 ft³
